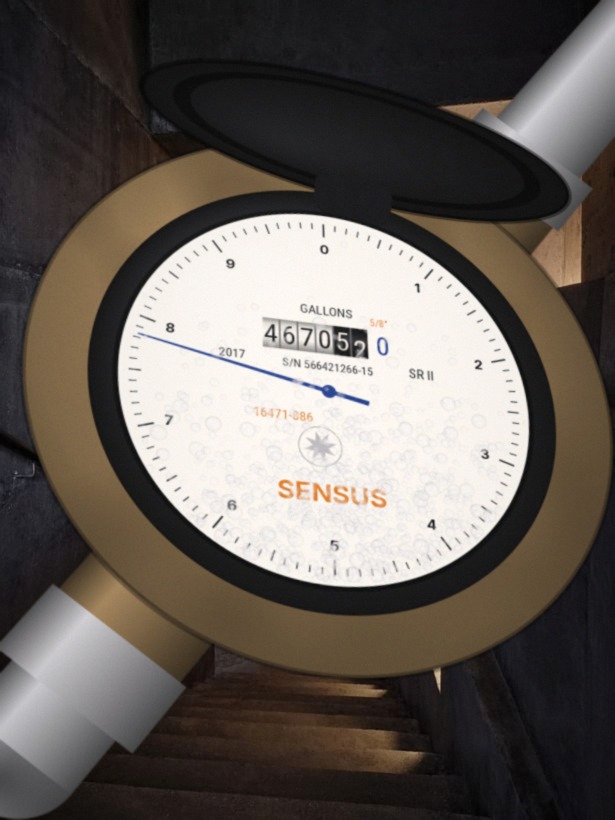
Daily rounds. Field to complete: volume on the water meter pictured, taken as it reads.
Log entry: 4670517.8 gal
